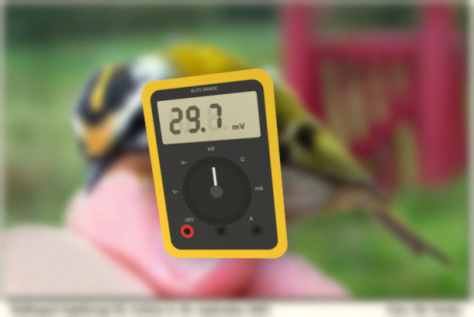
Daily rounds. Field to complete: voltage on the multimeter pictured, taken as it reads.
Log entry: 29.7 mV
